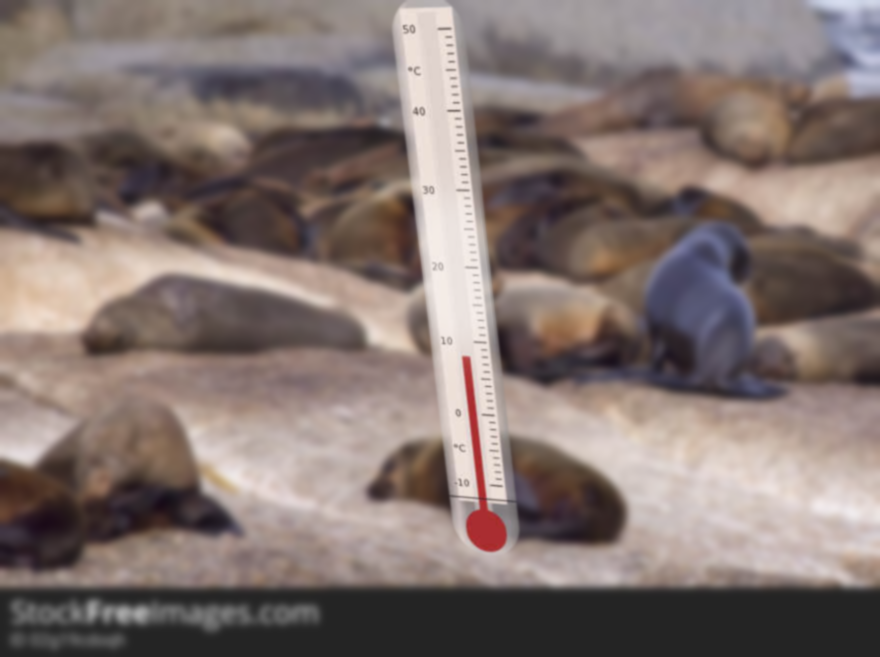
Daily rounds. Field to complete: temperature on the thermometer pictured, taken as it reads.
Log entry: 8 °C
